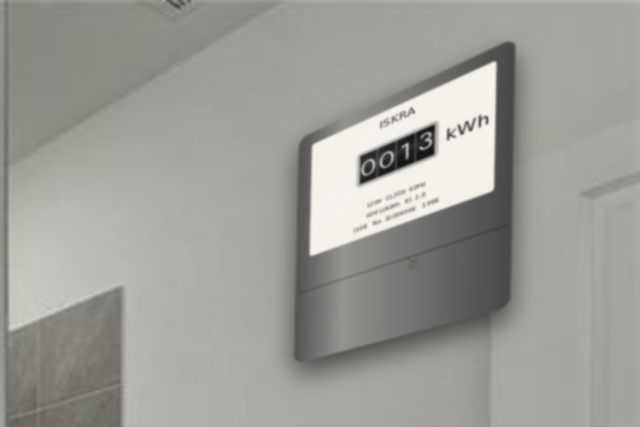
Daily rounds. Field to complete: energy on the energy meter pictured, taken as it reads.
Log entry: 13 kWh
